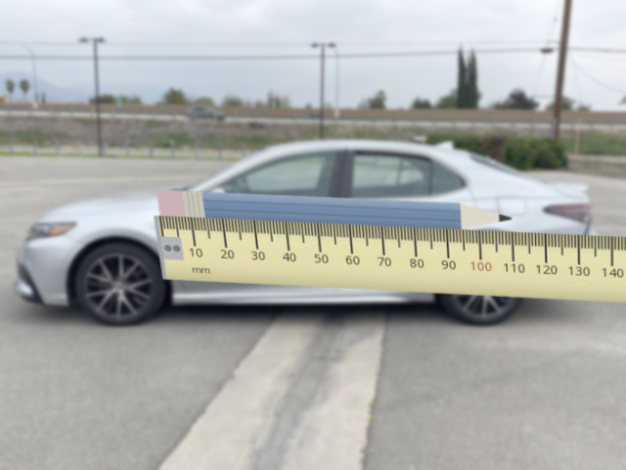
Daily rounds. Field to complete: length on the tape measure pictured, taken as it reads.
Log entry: 110 mm
